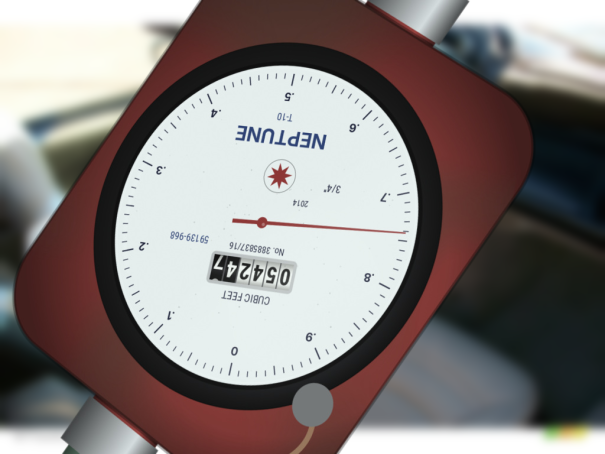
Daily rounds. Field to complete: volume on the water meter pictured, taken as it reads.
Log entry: 54246.74 ft³
